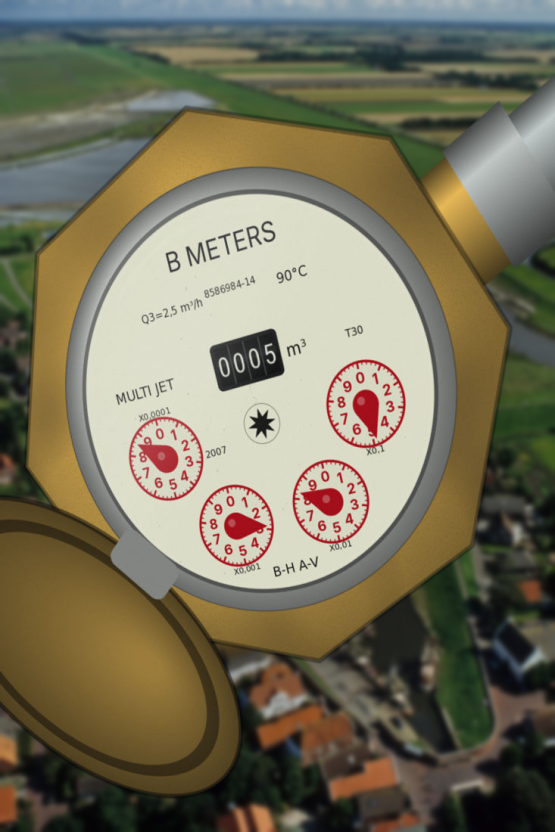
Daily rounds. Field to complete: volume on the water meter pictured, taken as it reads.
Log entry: 5.4828 m³
